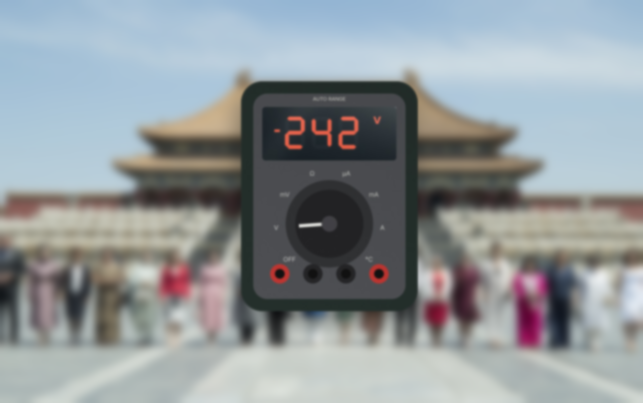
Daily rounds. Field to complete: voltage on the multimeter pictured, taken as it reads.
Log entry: -242 V
